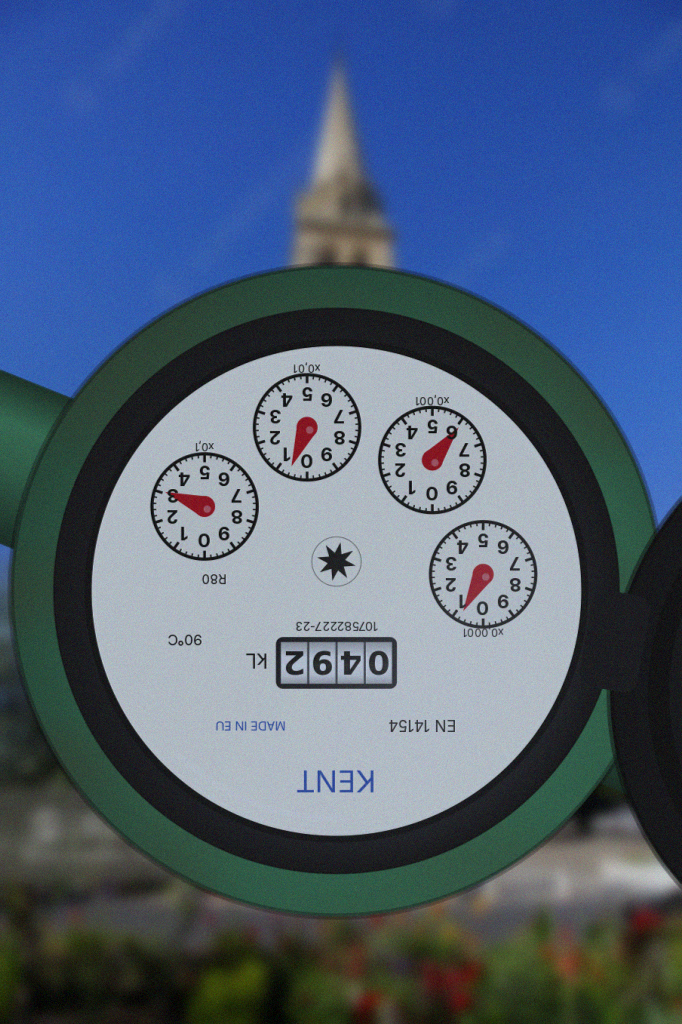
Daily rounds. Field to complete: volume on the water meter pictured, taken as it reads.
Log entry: 492.3060 kL
